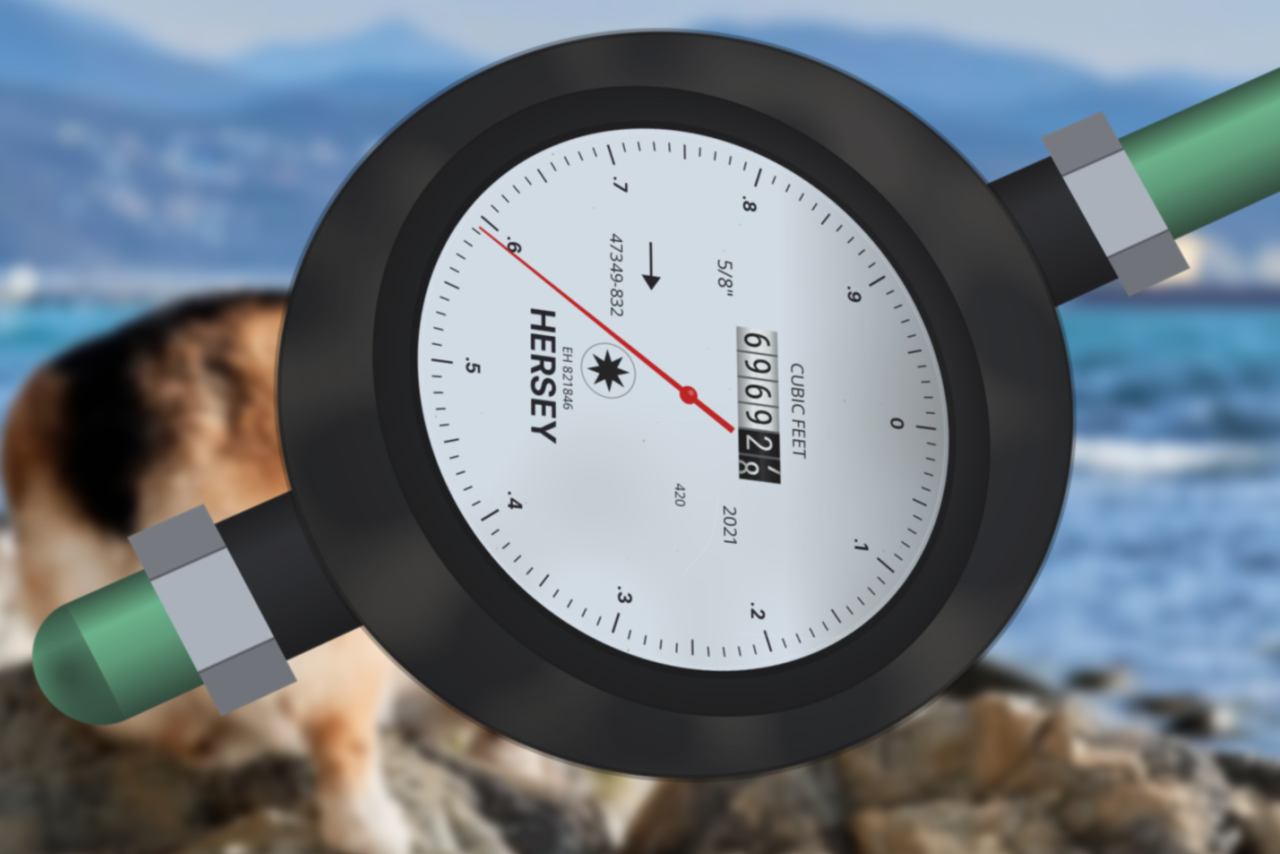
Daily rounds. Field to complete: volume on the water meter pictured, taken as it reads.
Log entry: 696927.59 ft³
